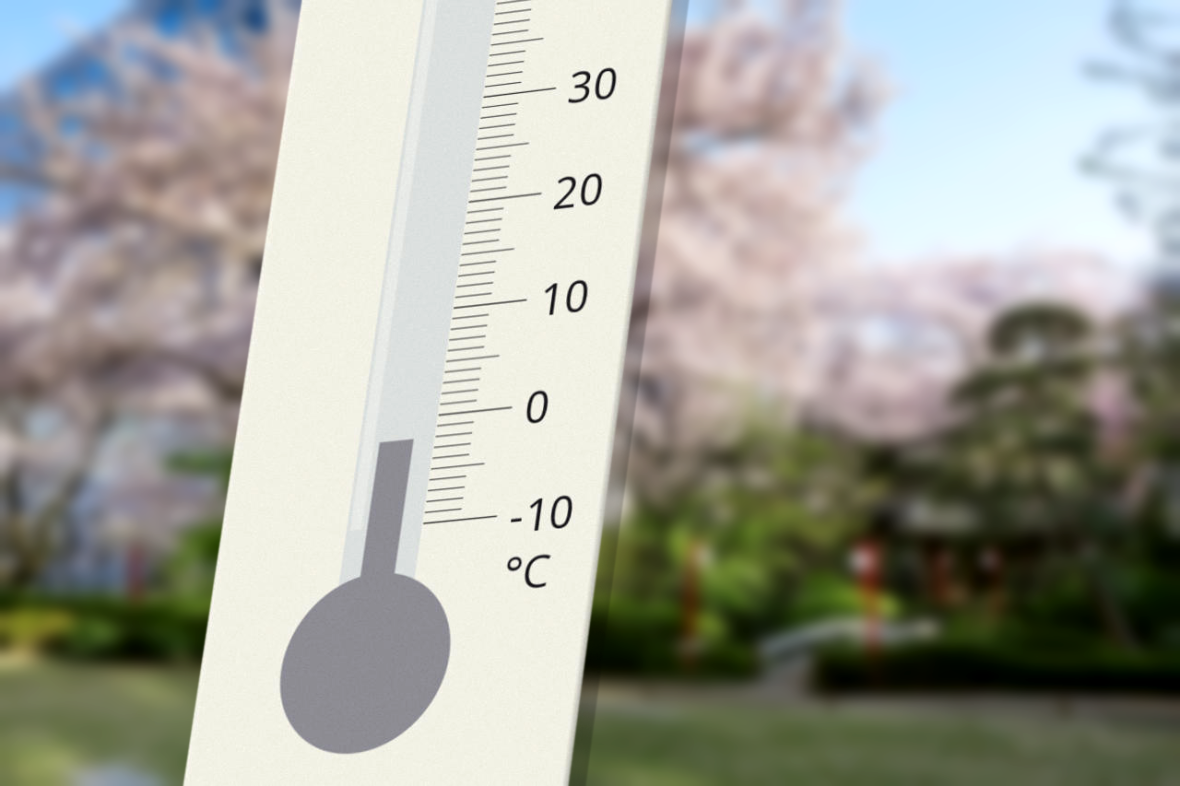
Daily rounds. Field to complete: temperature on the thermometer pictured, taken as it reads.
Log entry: -2 °C
